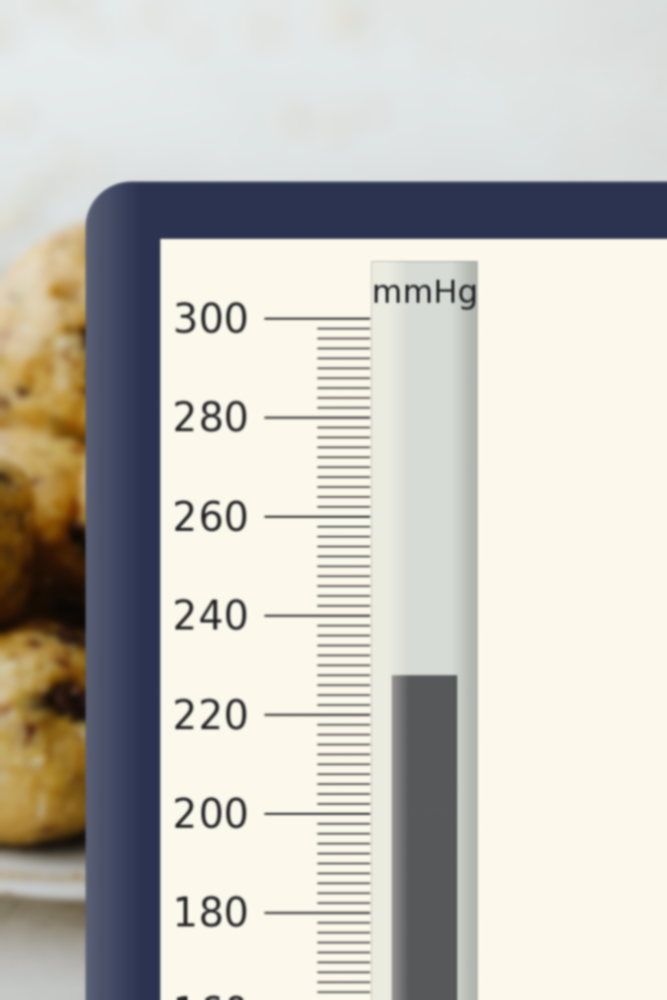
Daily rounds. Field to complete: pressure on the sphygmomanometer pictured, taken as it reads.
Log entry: 228 mmHg
